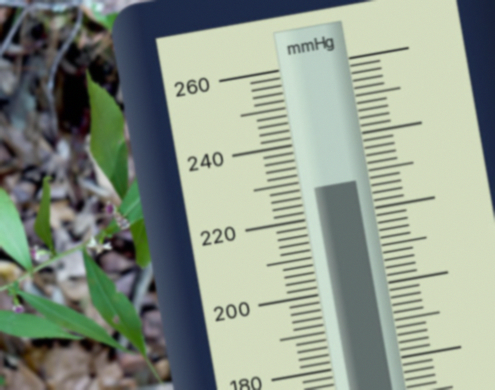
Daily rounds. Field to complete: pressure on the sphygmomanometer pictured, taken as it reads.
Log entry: 228 mmHg
